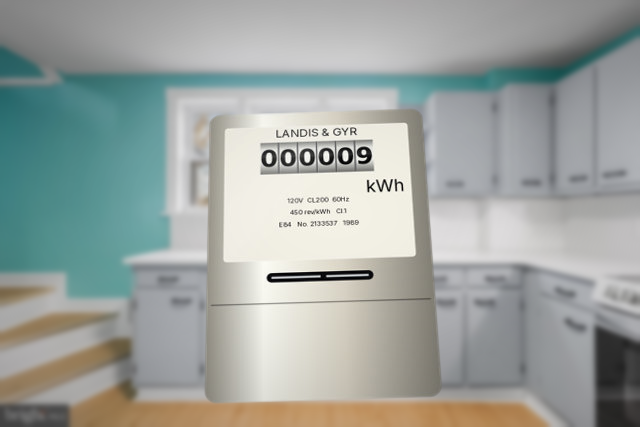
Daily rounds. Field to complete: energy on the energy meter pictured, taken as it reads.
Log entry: 9 kWh
